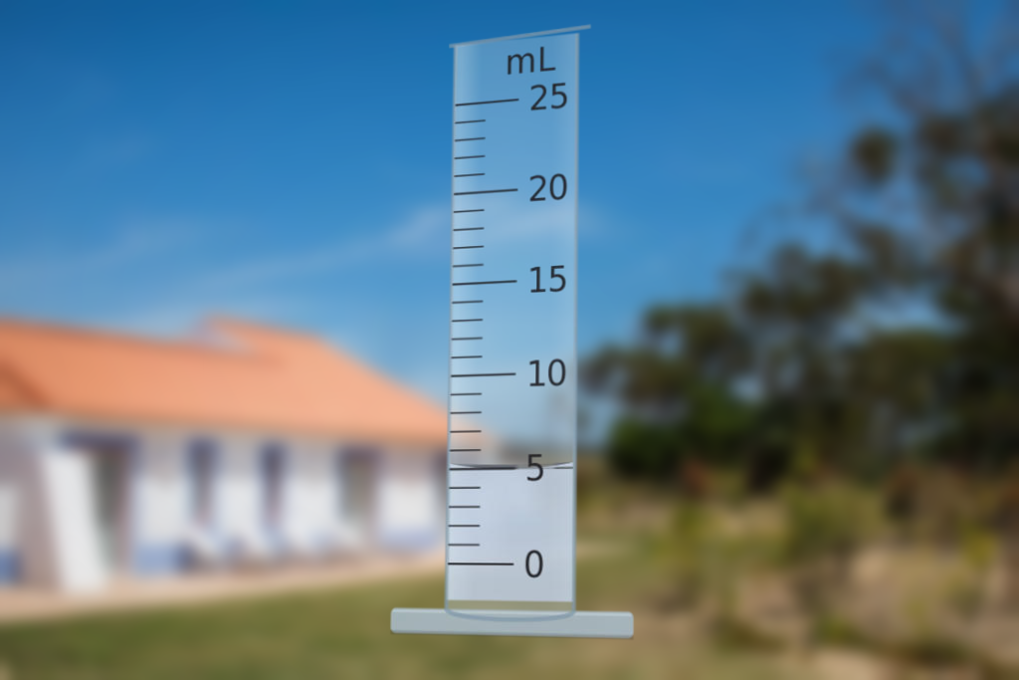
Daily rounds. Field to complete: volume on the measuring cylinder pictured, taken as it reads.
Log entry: 5 mL
